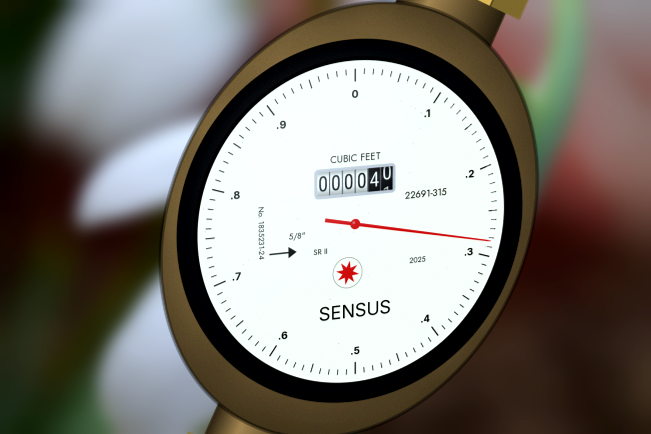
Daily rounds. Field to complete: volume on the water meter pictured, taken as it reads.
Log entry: 40.28 ft³
